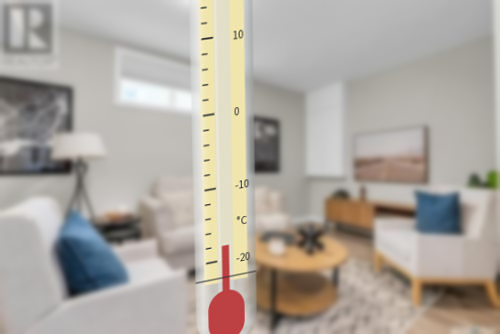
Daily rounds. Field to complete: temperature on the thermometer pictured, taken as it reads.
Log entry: -18 °C
